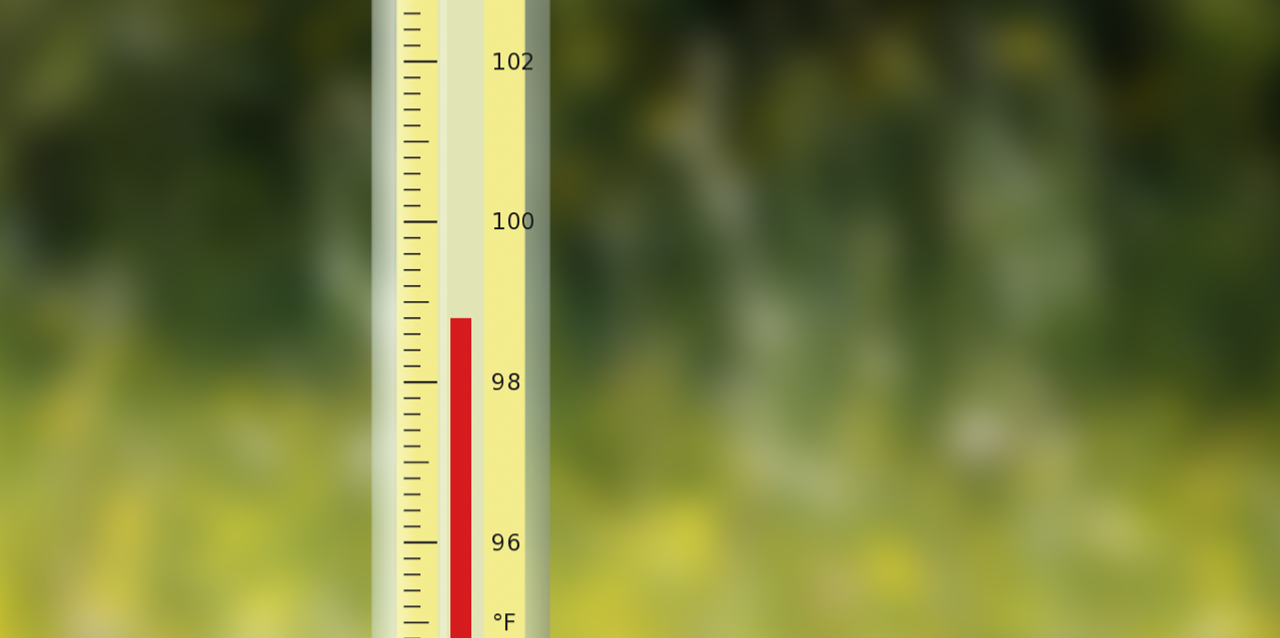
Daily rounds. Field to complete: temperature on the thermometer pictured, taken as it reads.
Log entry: 98.8 °F
